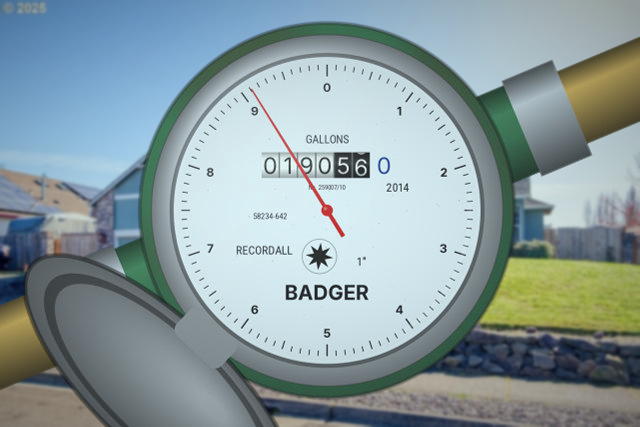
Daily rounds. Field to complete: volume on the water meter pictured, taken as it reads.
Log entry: 190559.1 gal
